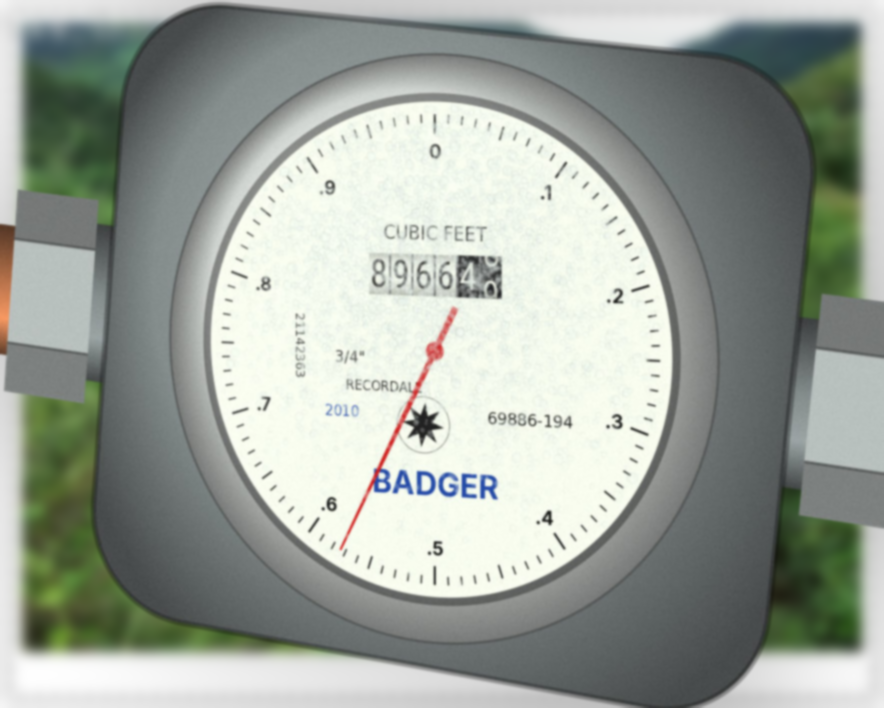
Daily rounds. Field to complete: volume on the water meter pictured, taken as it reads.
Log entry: 896648.57 ft³
